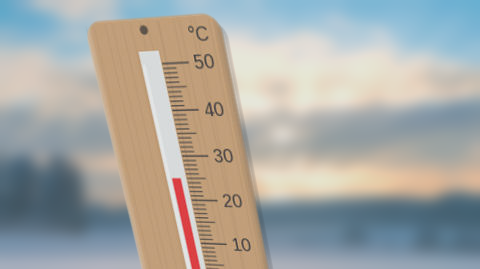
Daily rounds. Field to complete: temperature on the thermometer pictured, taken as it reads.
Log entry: 25 °C
